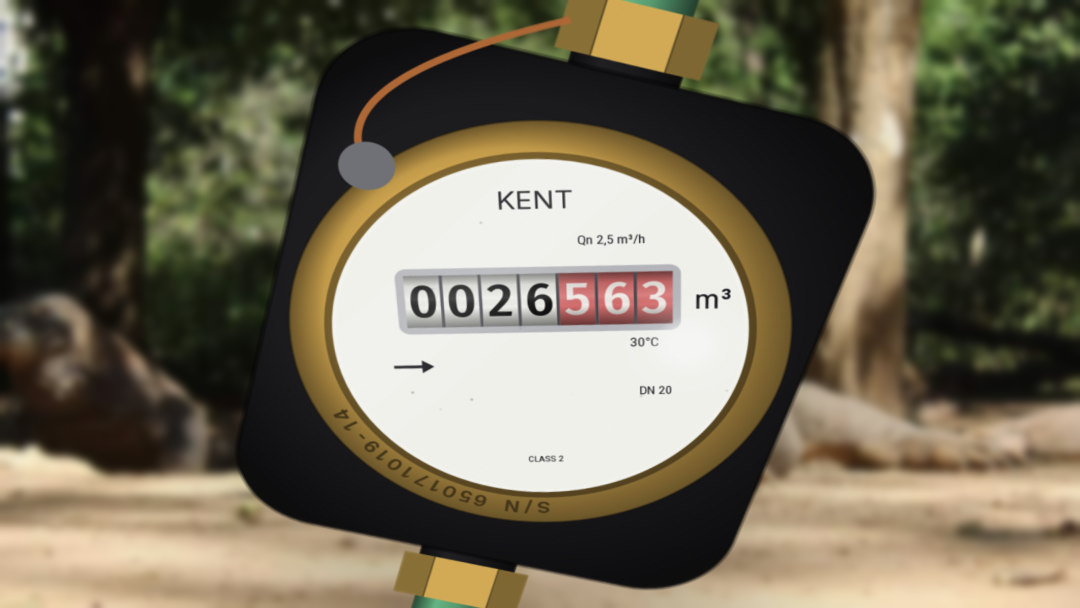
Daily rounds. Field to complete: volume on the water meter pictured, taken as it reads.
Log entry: 26.563 m³
